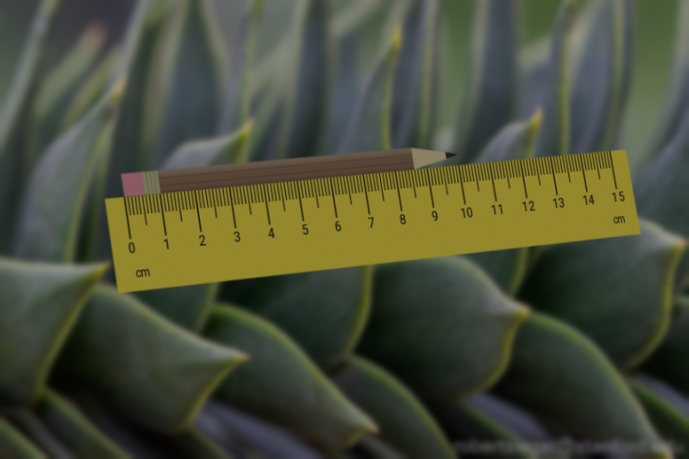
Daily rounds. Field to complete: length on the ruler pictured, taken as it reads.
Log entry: 10 cm
